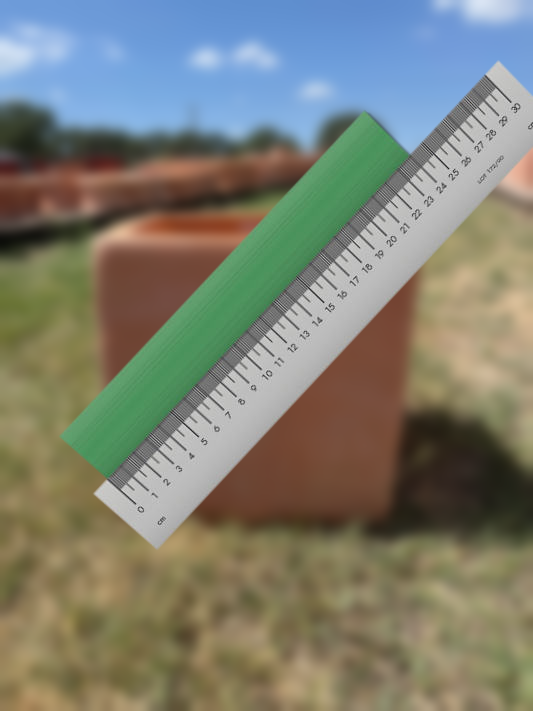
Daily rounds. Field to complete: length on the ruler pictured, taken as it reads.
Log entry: 24 cm
